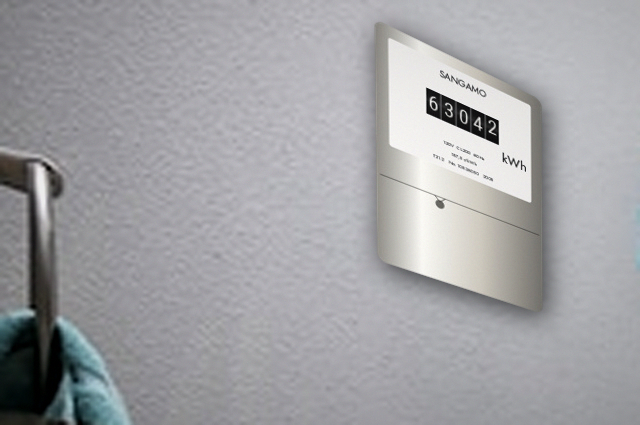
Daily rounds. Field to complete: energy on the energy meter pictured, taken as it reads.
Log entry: 63042 kWh
